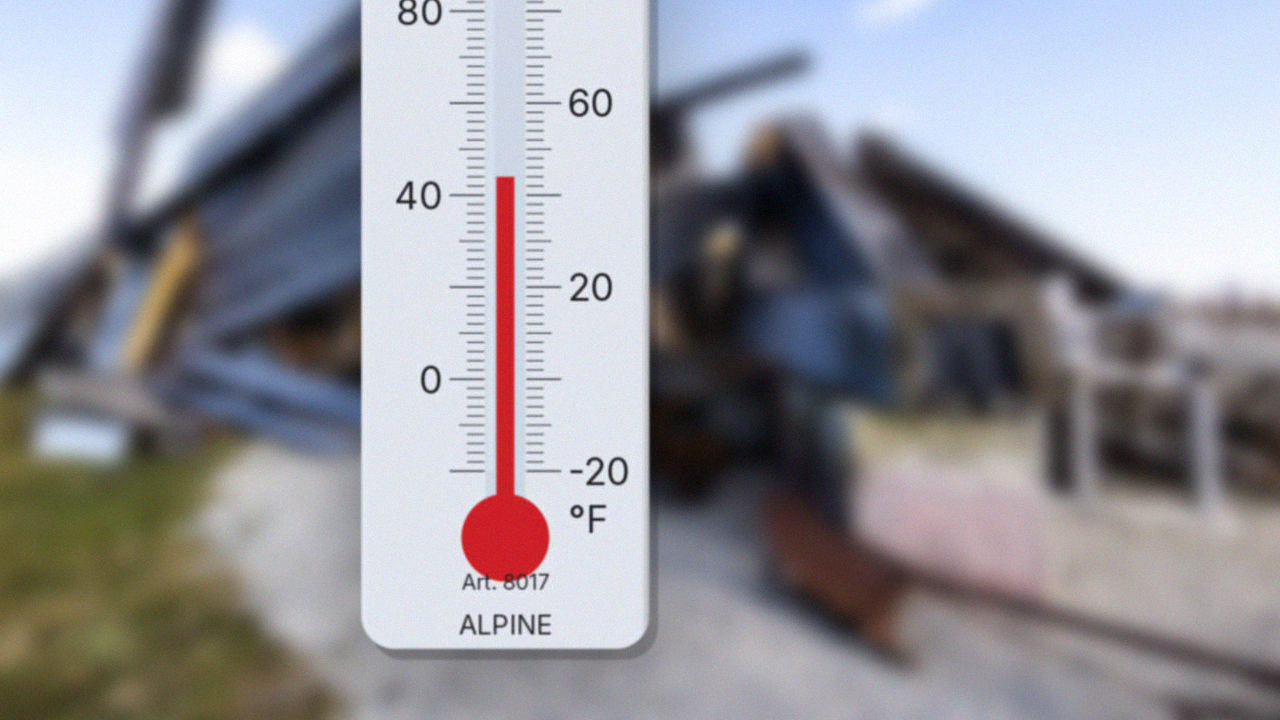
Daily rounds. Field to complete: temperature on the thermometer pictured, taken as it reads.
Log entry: 44 °F
